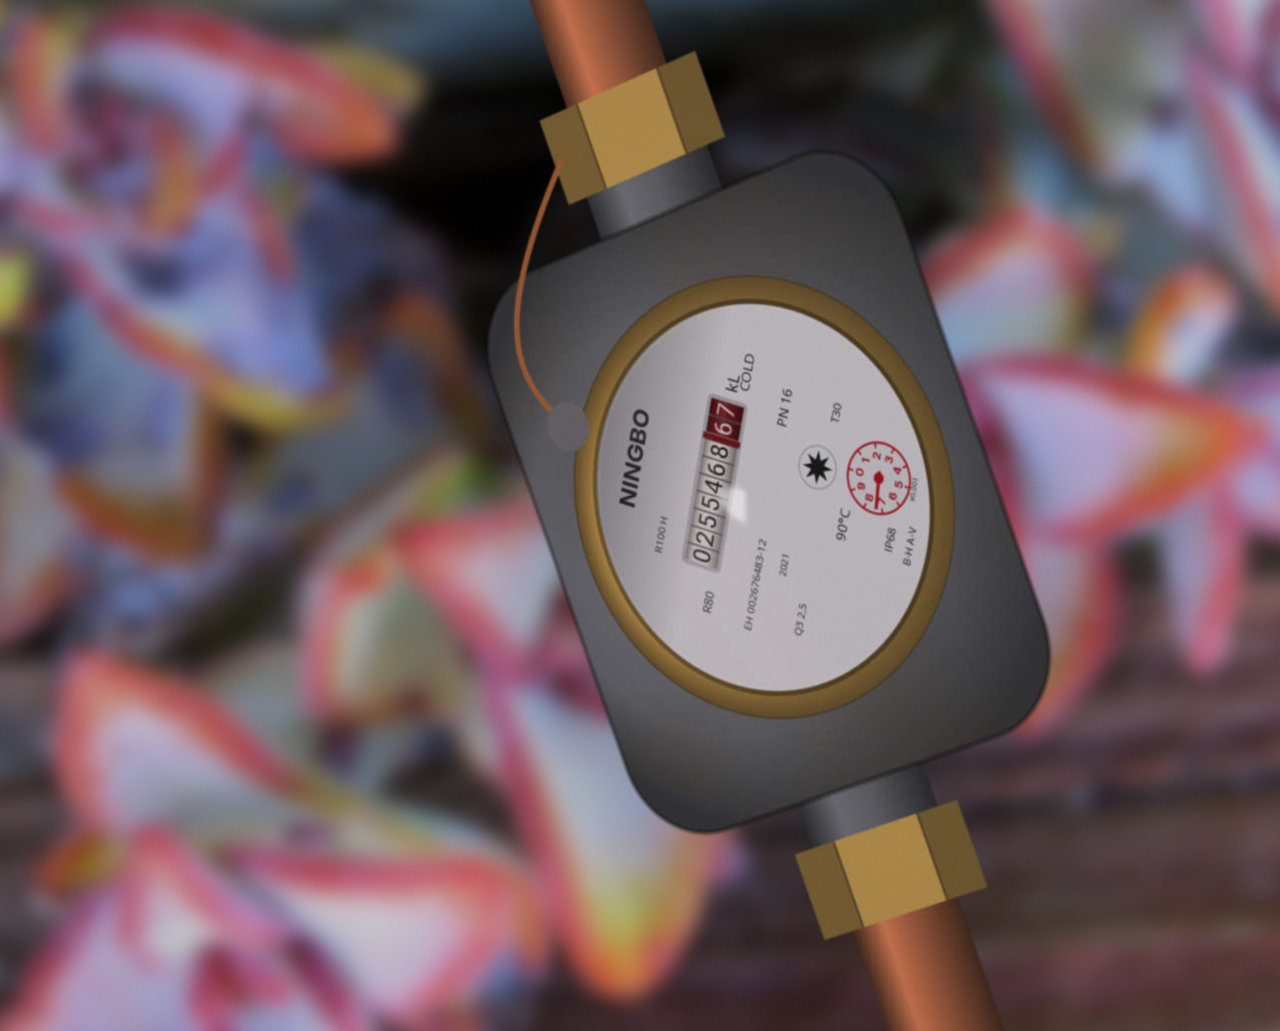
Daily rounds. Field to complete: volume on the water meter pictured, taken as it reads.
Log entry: 255468.677 kL
